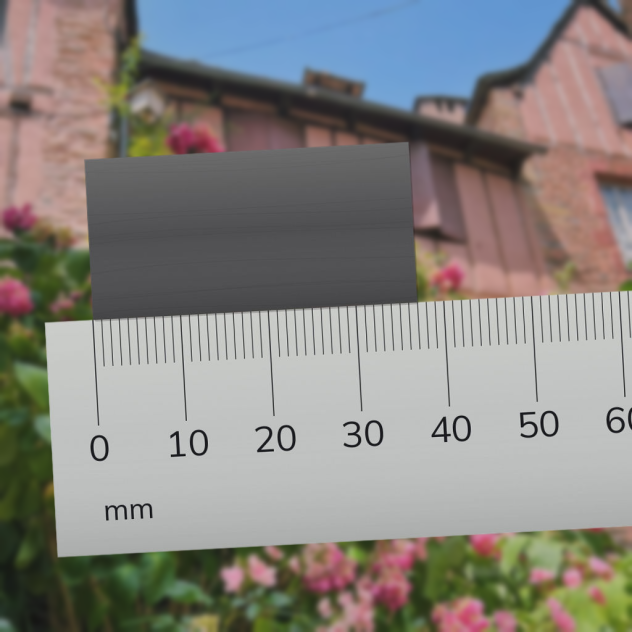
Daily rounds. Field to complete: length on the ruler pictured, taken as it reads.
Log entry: 37 mm
